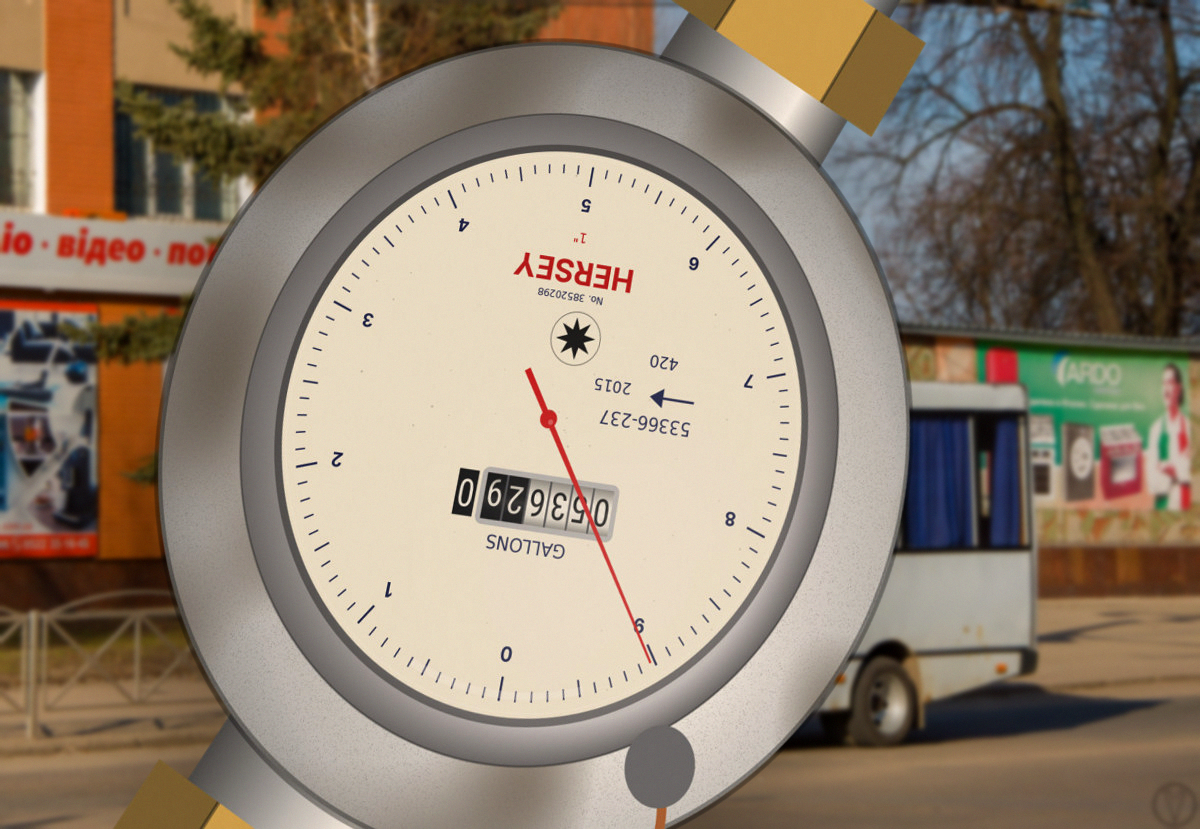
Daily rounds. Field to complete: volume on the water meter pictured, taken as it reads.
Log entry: 536289.0 gal
